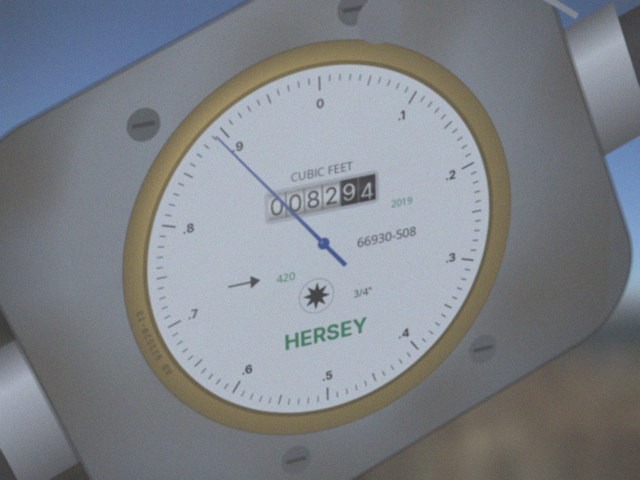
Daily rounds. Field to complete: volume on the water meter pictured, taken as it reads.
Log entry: 8293.89 ft³
